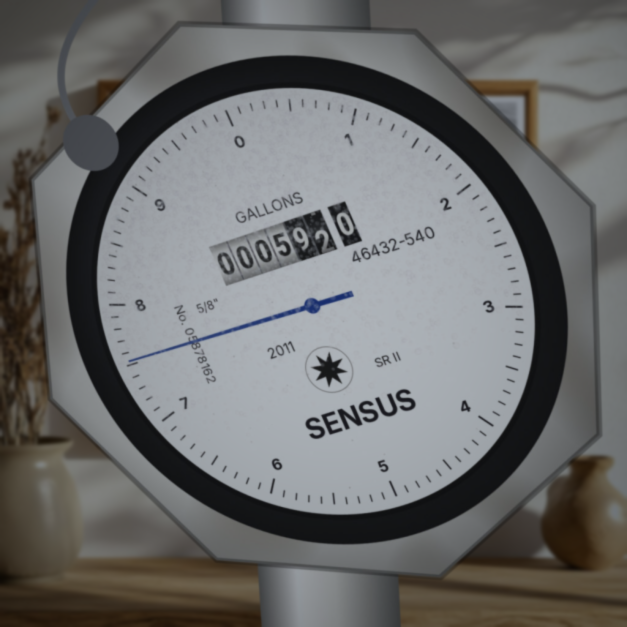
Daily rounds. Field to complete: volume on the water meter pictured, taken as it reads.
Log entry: 5917.5 gal
